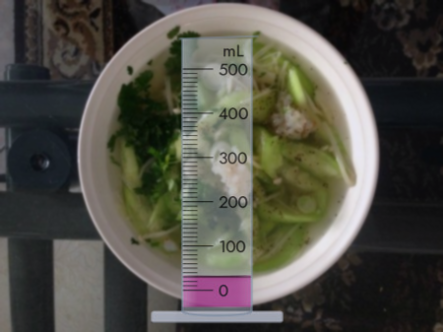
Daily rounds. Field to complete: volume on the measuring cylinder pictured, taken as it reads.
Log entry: 30 mL
